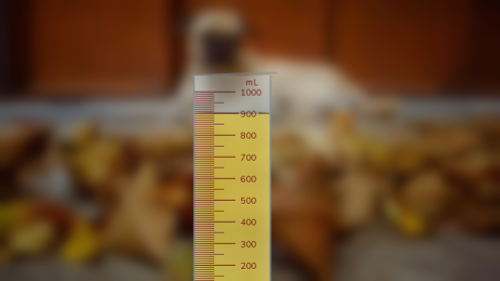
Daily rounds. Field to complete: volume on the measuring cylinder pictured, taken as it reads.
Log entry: 900 mL
